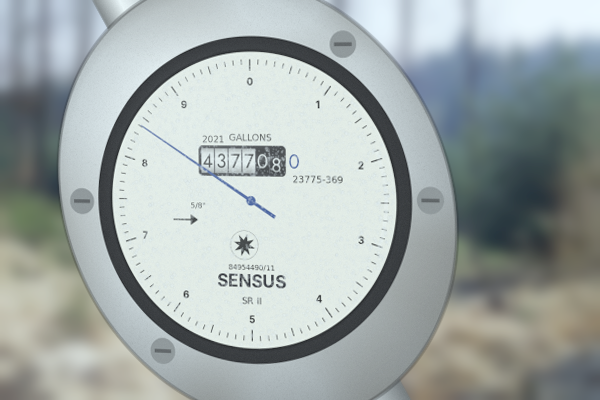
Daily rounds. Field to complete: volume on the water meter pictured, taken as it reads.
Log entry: 4377078.4 gal
